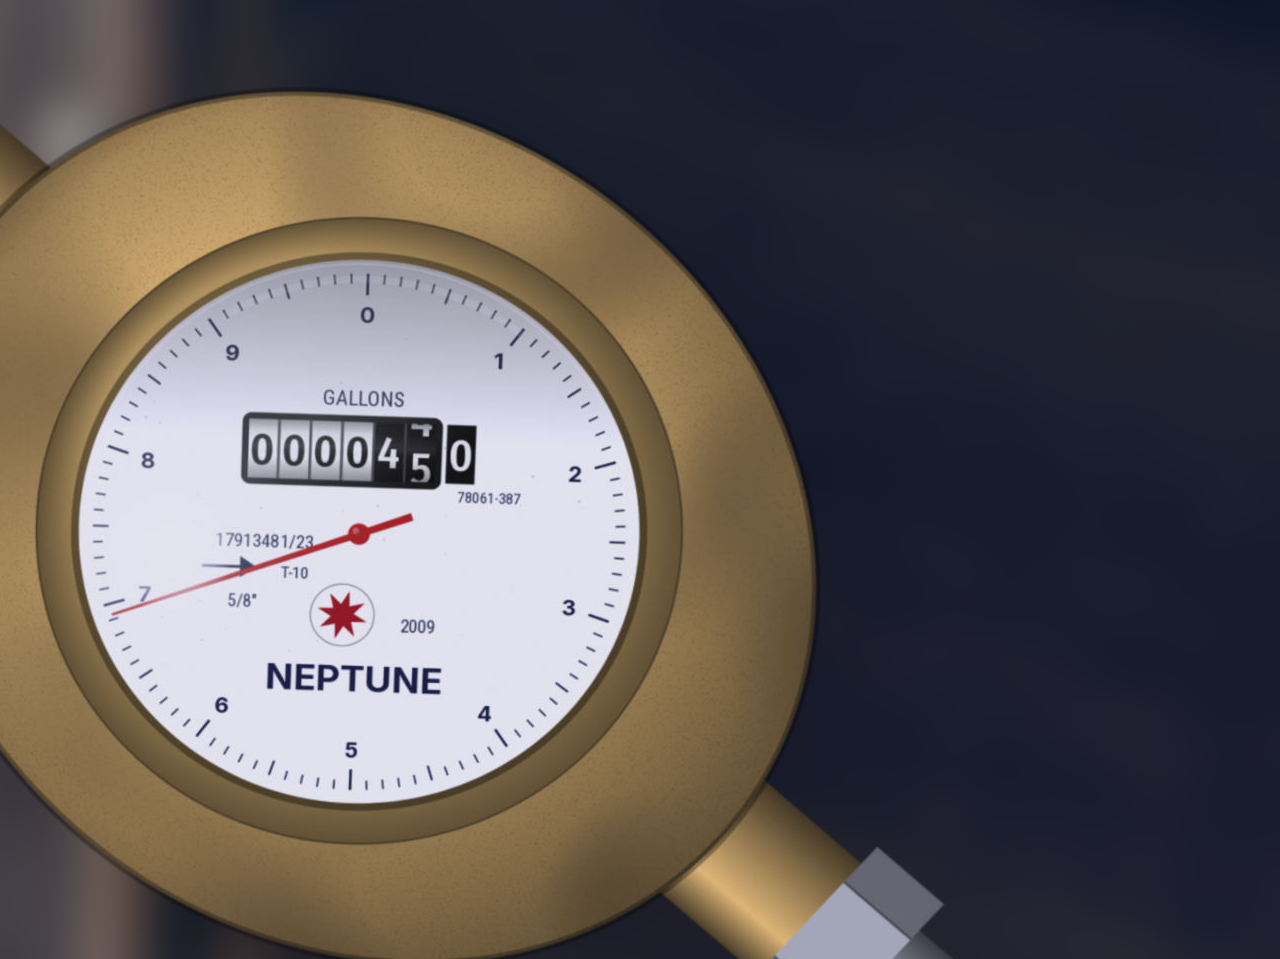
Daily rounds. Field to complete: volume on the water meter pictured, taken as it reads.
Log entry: 446.9 gal
